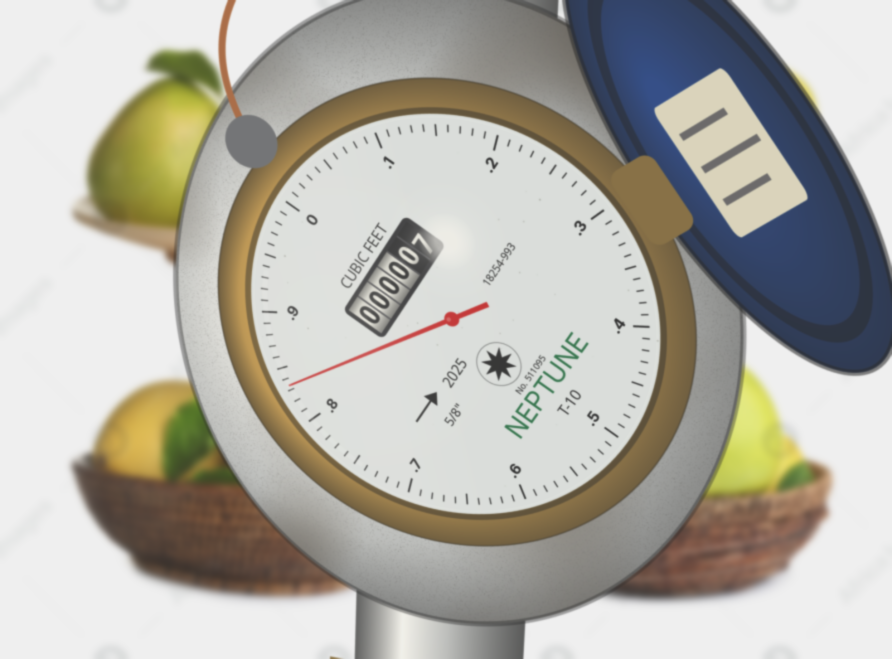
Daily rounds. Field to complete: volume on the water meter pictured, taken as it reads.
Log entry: 6.83 ft³
